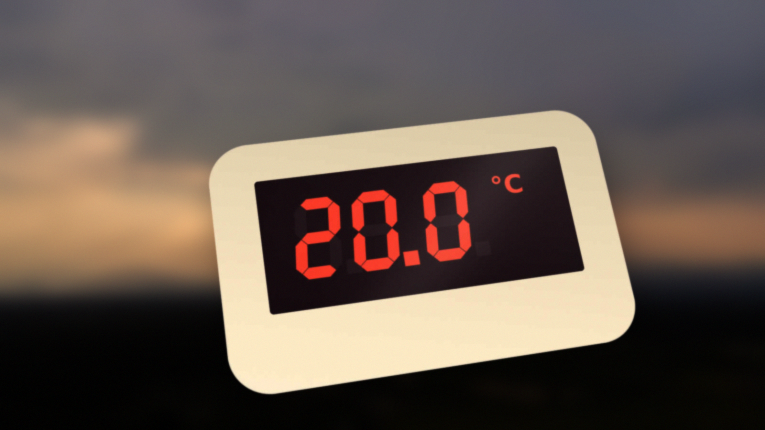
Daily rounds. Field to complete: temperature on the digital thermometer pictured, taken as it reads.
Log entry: 20.0 °C
